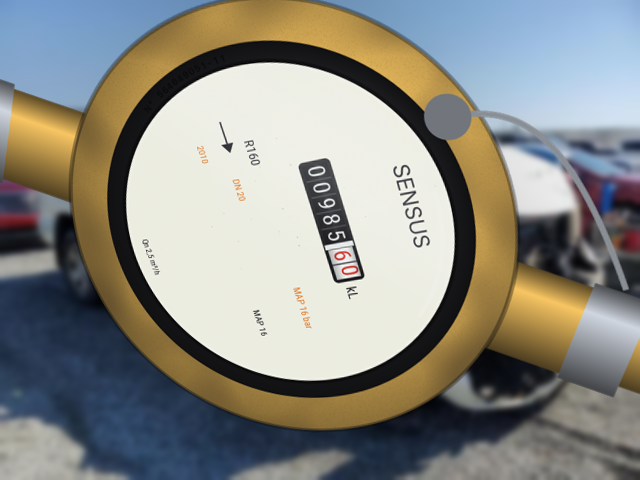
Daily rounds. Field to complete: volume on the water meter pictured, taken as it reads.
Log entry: 985.60 kL
